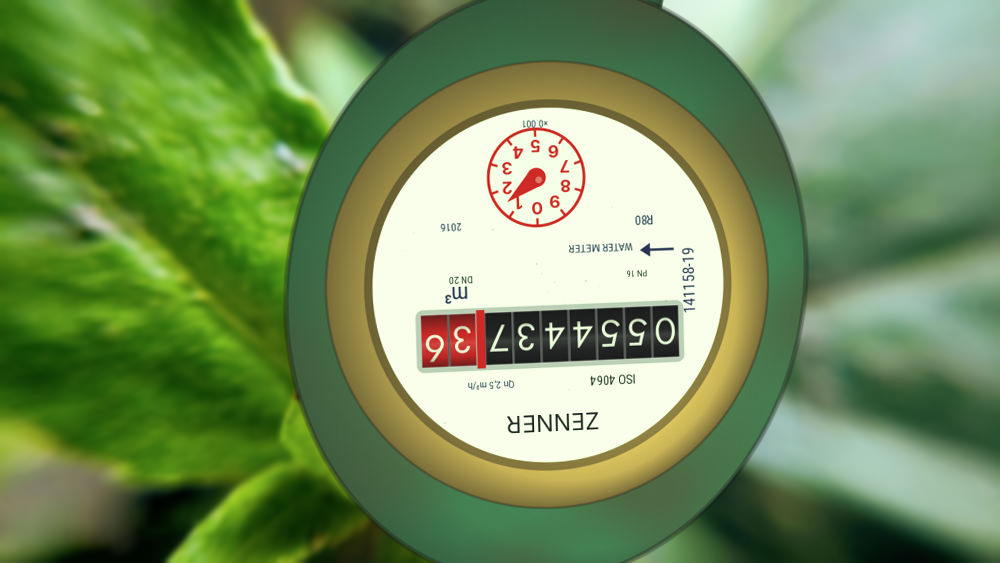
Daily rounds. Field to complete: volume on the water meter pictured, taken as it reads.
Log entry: 554437.361 m³
